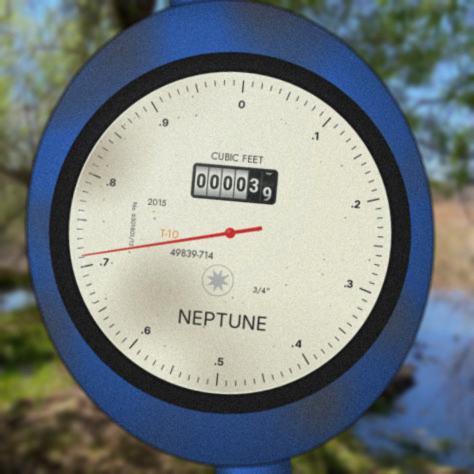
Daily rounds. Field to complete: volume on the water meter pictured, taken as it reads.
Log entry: 38.71 ft³
